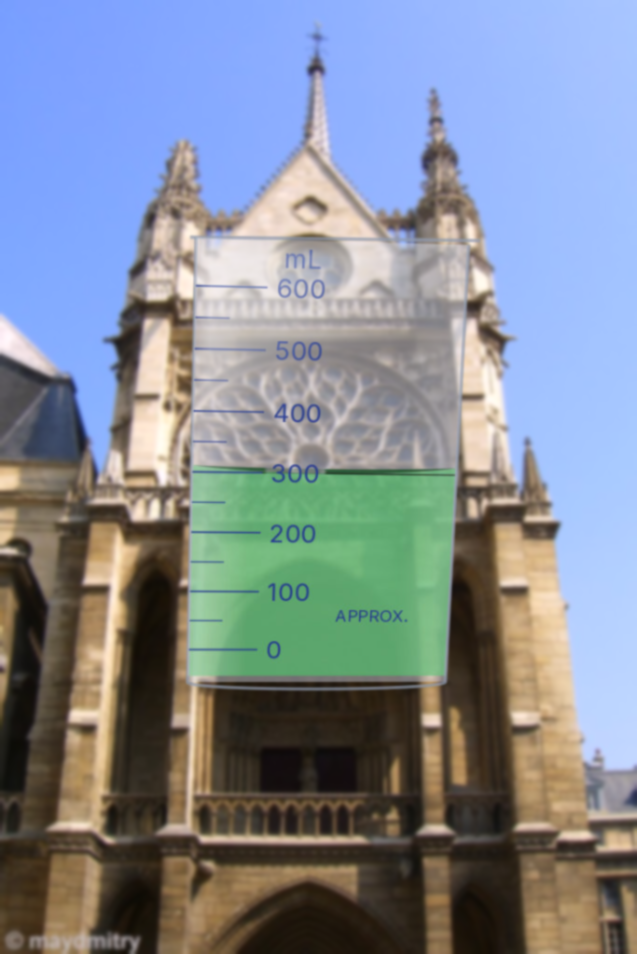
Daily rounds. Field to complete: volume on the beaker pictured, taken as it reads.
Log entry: 300 mL
